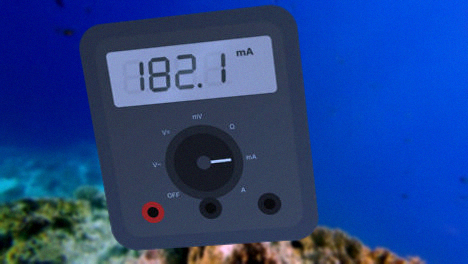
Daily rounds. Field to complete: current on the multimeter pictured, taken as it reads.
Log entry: 182.1 mA
